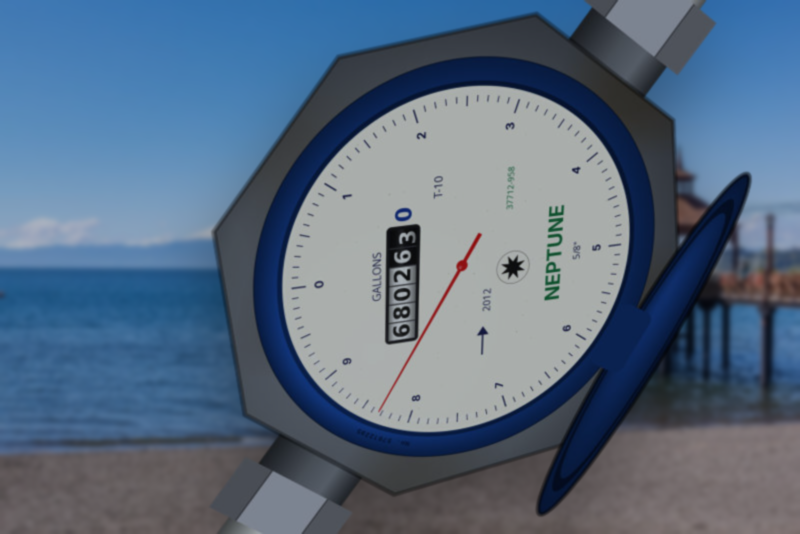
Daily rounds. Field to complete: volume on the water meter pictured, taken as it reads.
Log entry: 6802628.3 gal
